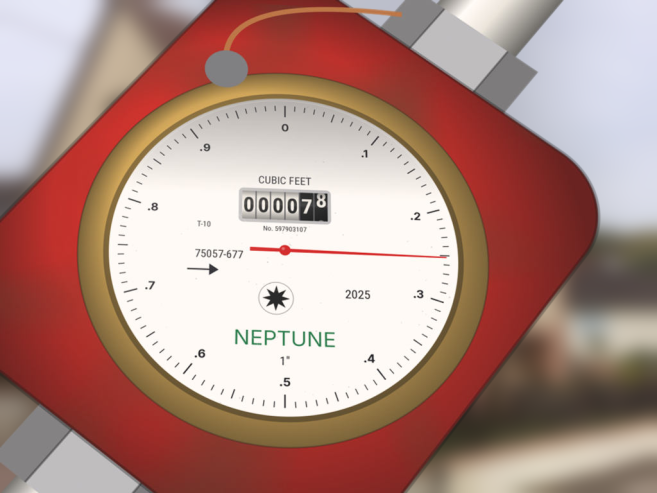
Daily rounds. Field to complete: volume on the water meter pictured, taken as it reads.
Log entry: 78.25 ft³
